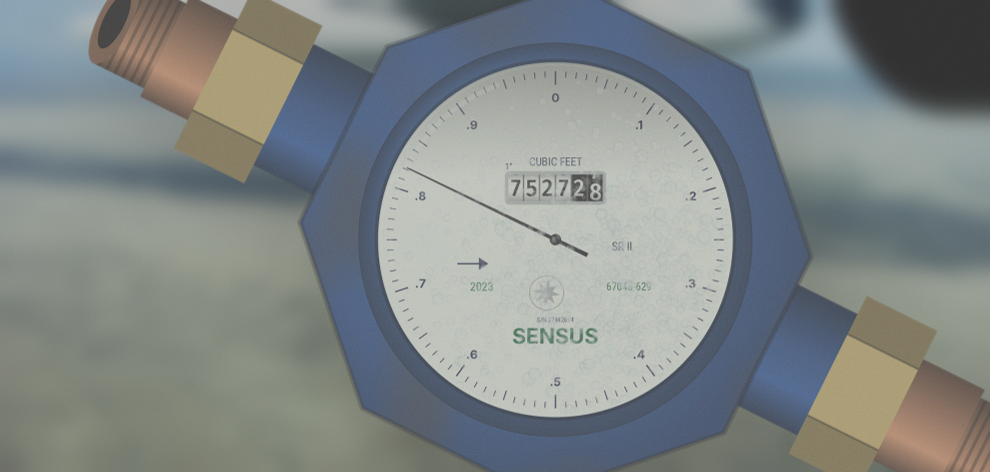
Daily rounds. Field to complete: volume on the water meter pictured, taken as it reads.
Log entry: 752727.82 ft³
